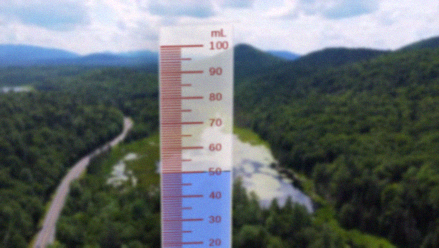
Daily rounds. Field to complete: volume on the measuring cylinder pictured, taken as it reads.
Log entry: 50 mL
